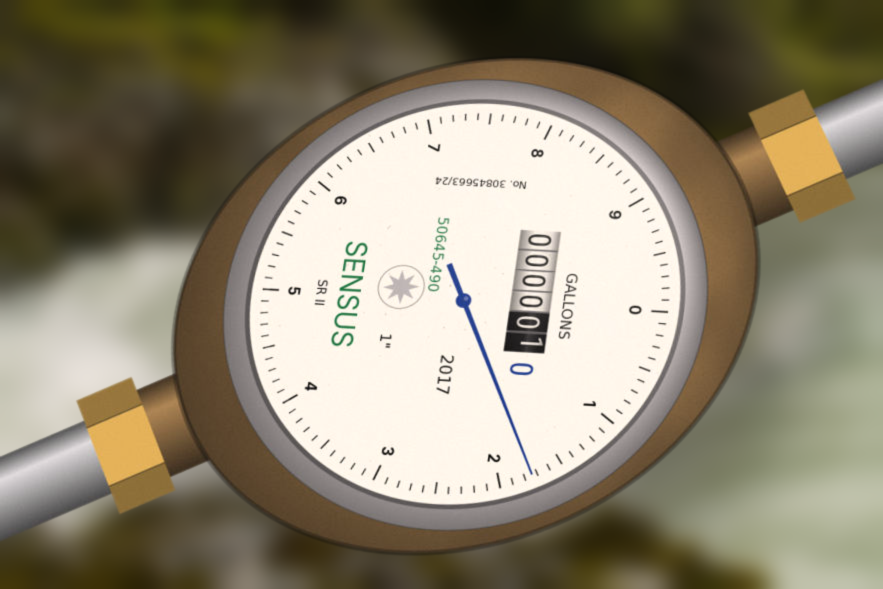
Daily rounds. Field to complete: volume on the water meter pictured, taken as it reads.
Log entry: 11.7 gal
